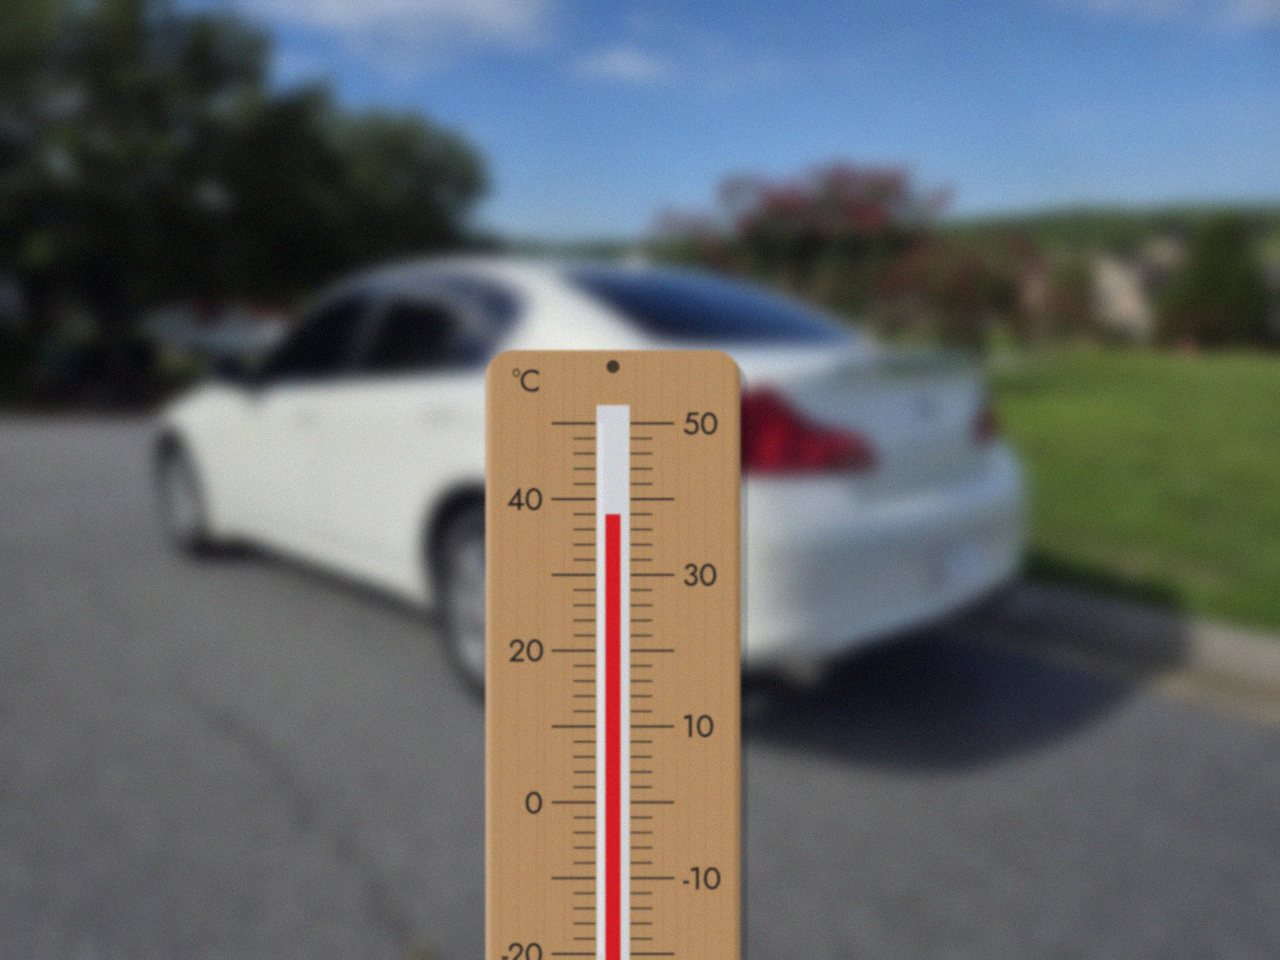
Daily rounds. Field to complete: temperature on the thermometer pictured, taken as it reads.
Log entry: 38 °C
